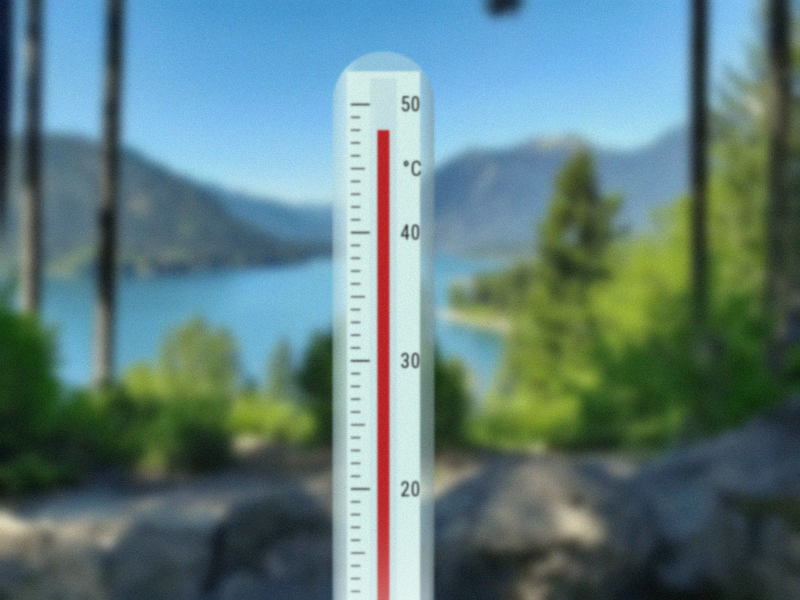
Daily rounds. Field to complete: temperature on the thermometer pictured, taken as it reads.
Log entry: 48 °C
